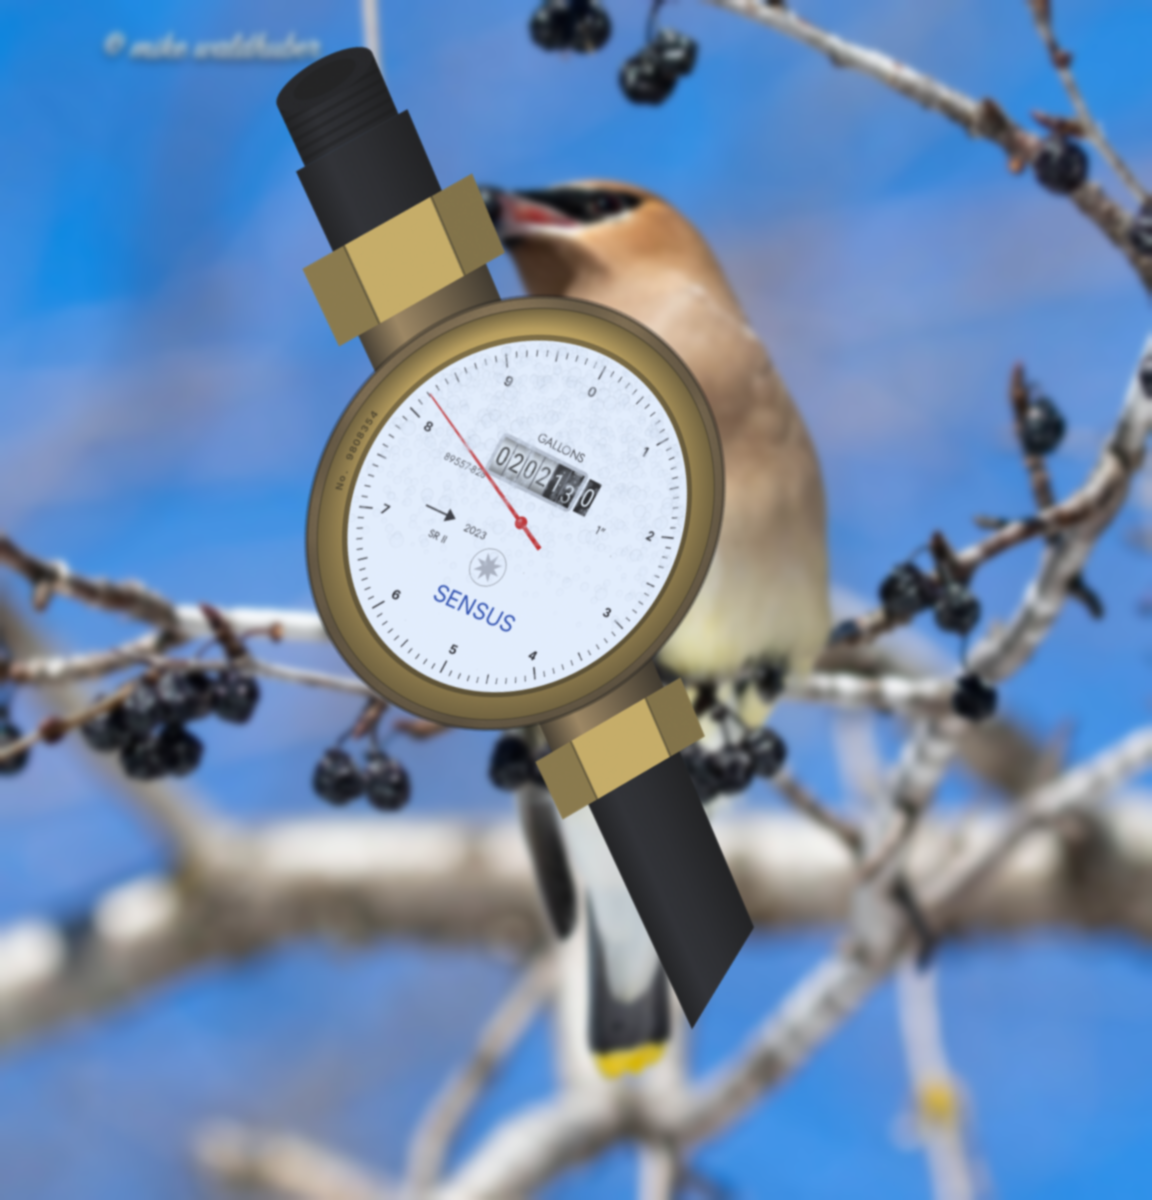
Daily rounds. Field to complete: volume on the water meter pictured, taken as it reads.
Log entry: 202128.2 gal
